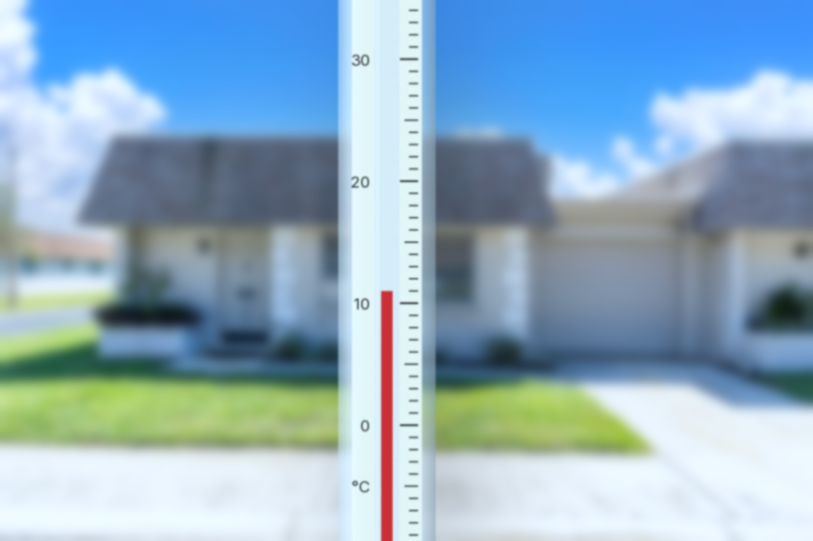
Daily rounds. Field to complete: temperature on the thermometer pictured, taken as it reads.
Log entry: 11 °C
